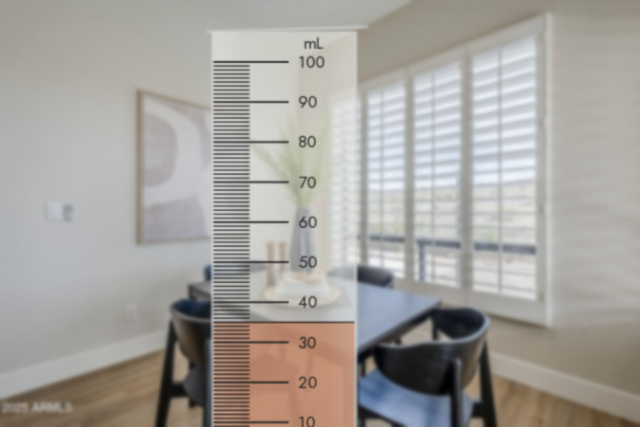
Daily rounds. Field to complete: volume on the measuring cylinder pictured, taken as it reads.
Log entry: 35 mL
